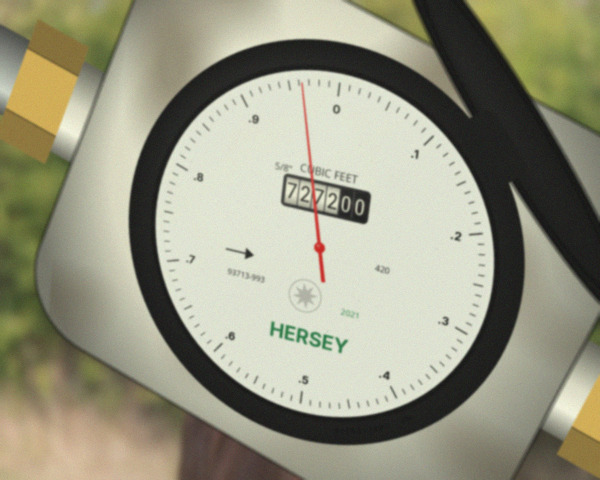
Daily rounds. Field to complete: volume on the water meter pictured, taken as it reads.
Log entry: 727199.96 ft³
